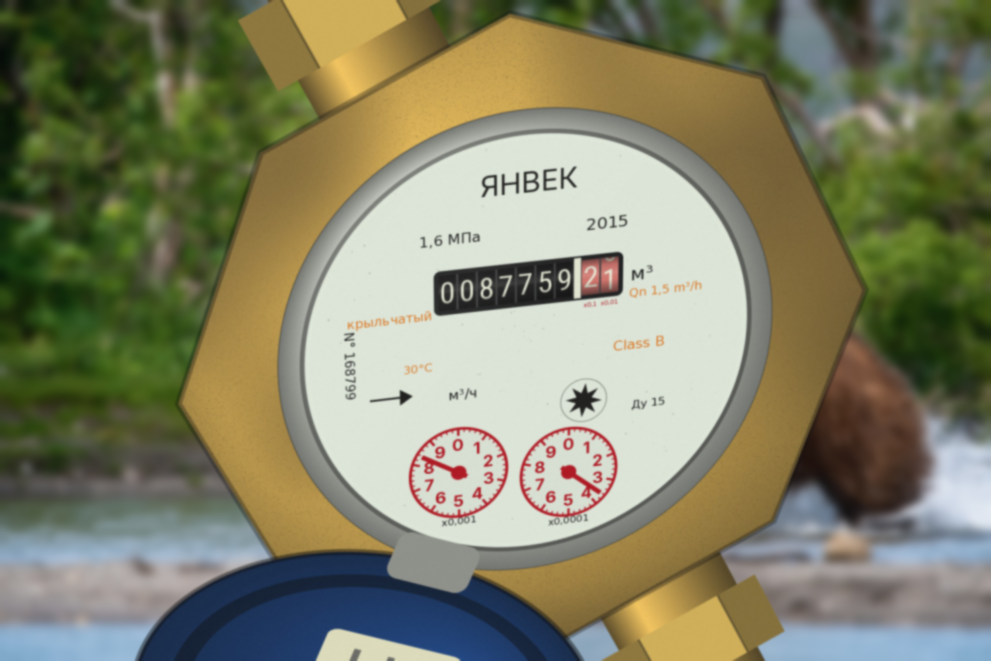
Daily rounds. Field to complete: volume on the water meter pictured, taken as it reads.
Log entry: 87759.2083 m³
